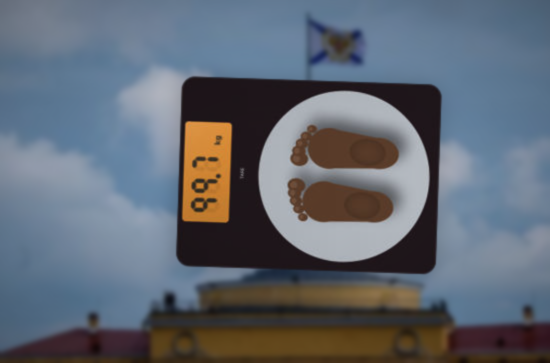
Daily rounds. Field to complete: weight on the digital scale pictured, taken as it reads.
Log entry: 99.7 kg
